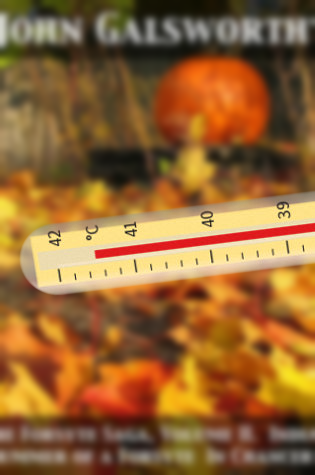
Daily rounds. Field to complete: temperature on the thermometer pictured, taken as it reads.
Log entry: 41.5 °C
